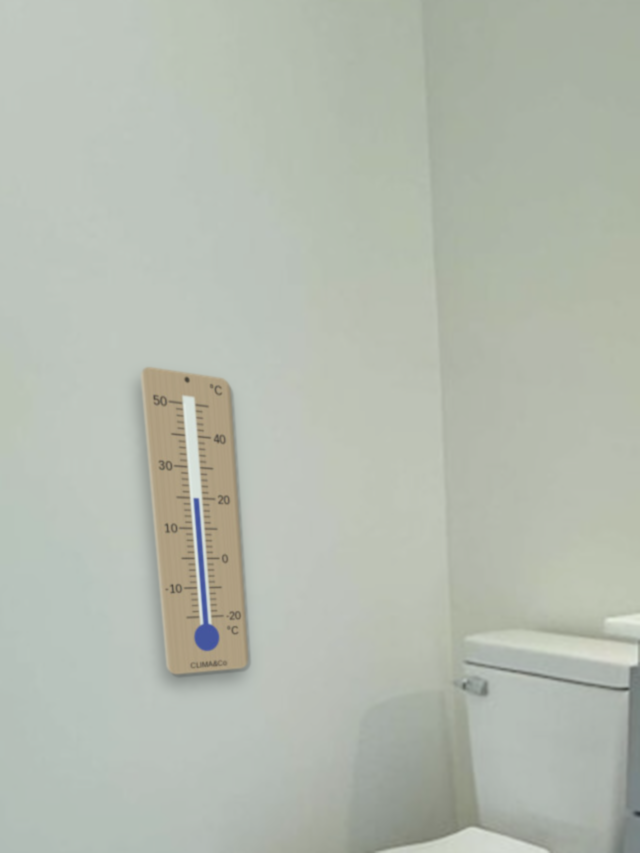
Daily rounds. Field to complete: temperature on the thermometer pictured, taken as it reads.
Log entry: 20 °C
